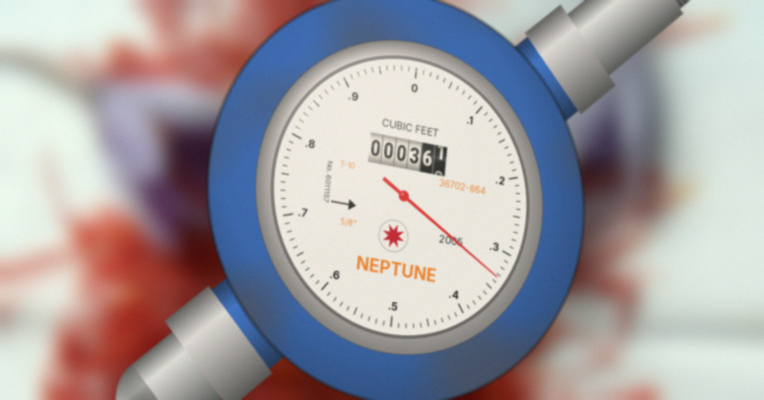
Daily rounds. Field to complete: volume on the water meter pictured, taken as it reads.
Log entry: 361.33 ft³
